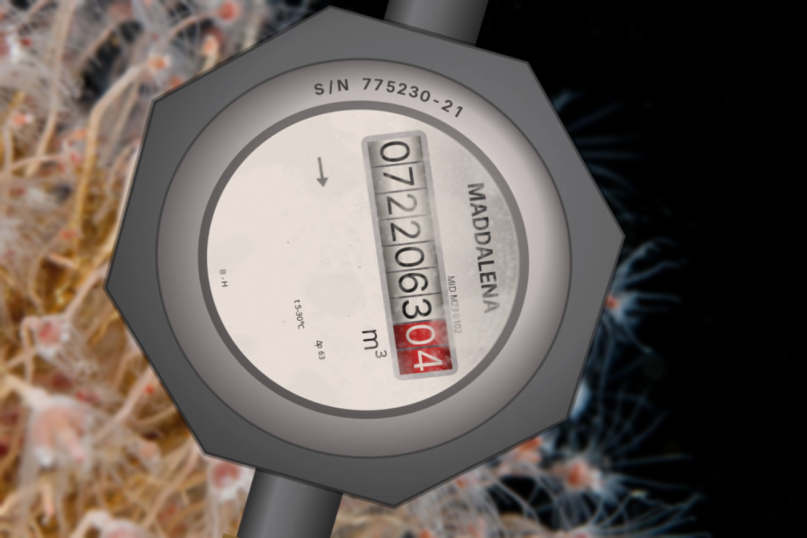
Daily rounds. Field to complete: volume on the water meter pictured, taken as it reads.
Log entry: 722063.04 m³
